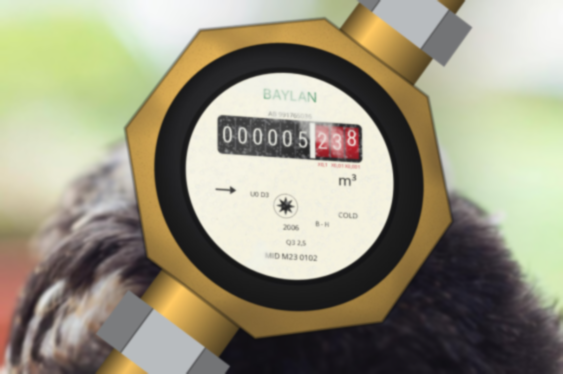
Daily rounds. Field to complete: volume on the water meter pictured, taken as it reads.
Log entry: 5.238 m³
